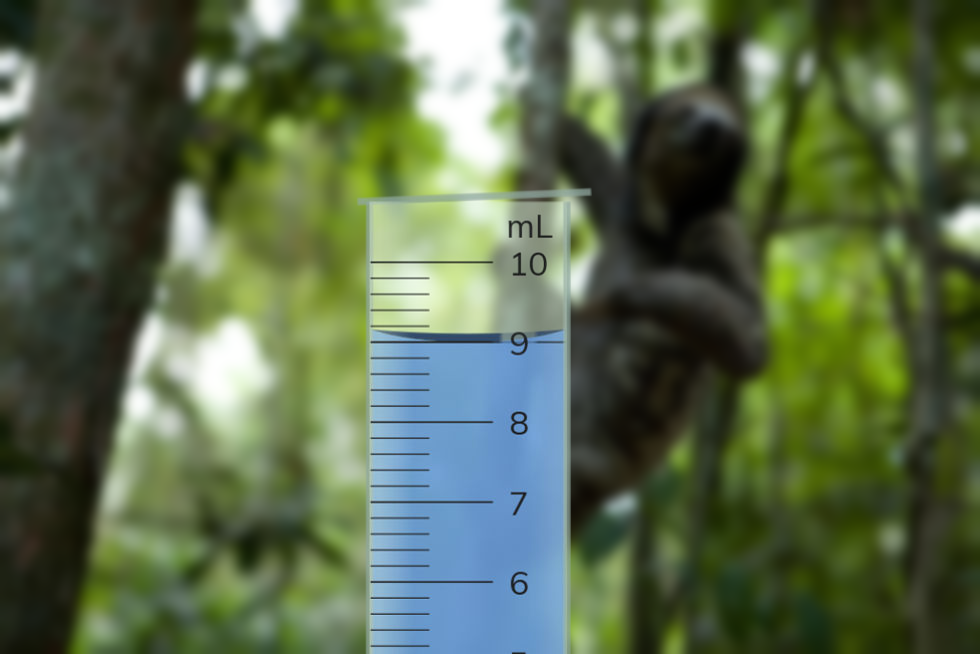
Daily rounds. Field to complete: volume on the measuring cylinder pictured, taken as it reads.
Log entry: 9 mL
